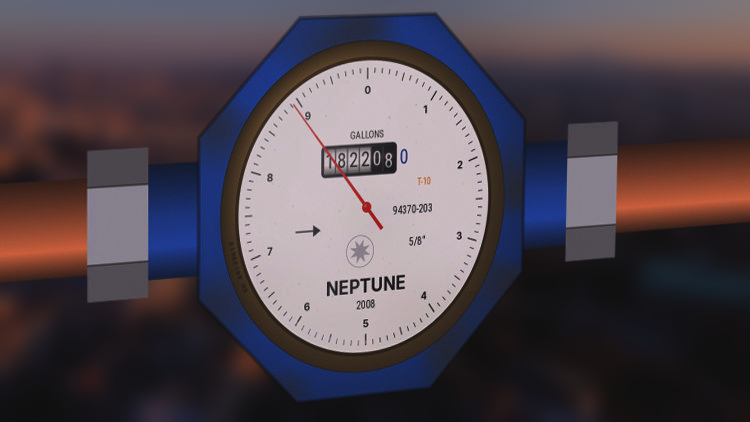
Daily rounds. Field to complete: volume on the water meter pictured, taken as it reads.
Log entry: 1822078.9 gal
